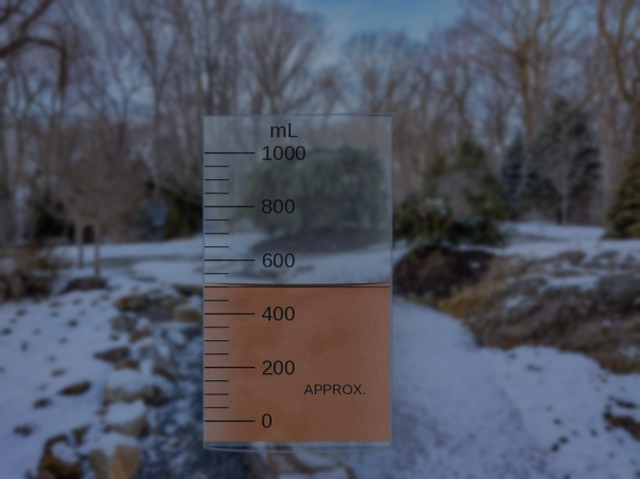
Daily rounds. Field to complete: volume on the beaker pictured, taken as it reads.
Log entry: 500 mL
